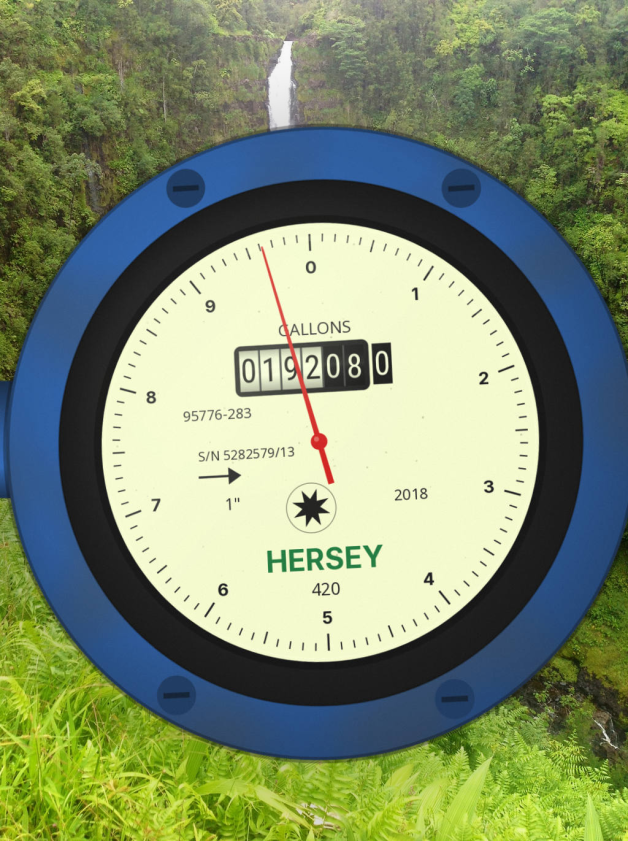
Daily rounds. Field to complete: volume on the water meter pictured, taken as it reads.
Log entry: 192079.6 gal
